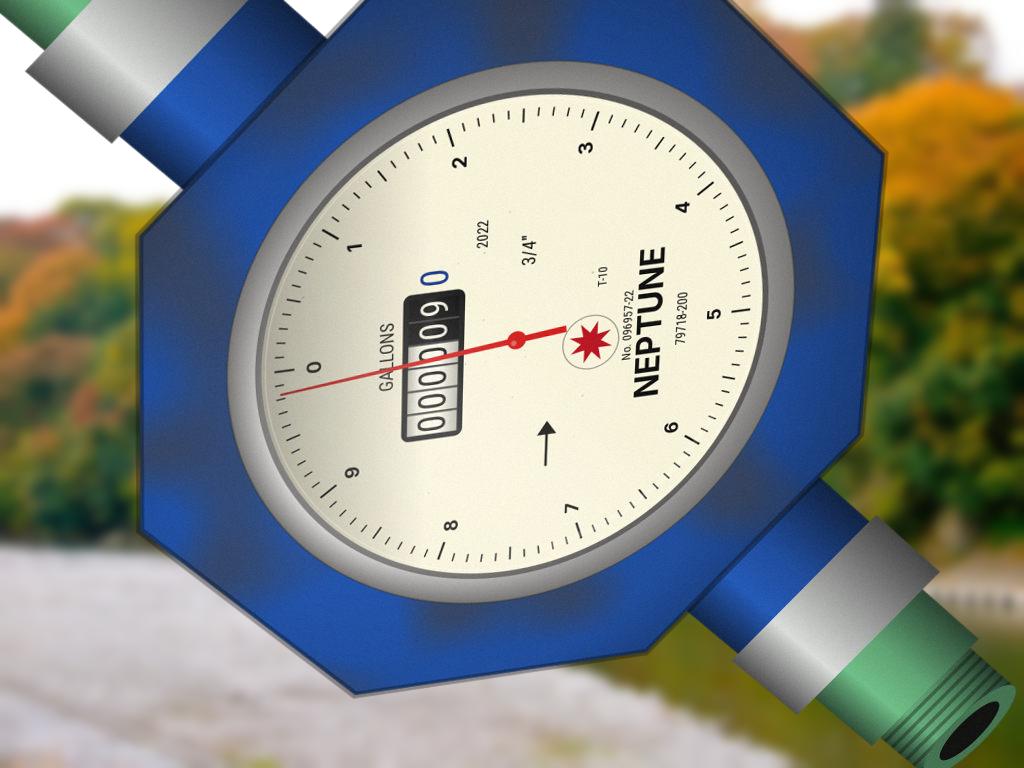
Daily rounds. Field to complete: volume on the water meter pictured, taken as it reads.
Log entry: 89.8 gal
